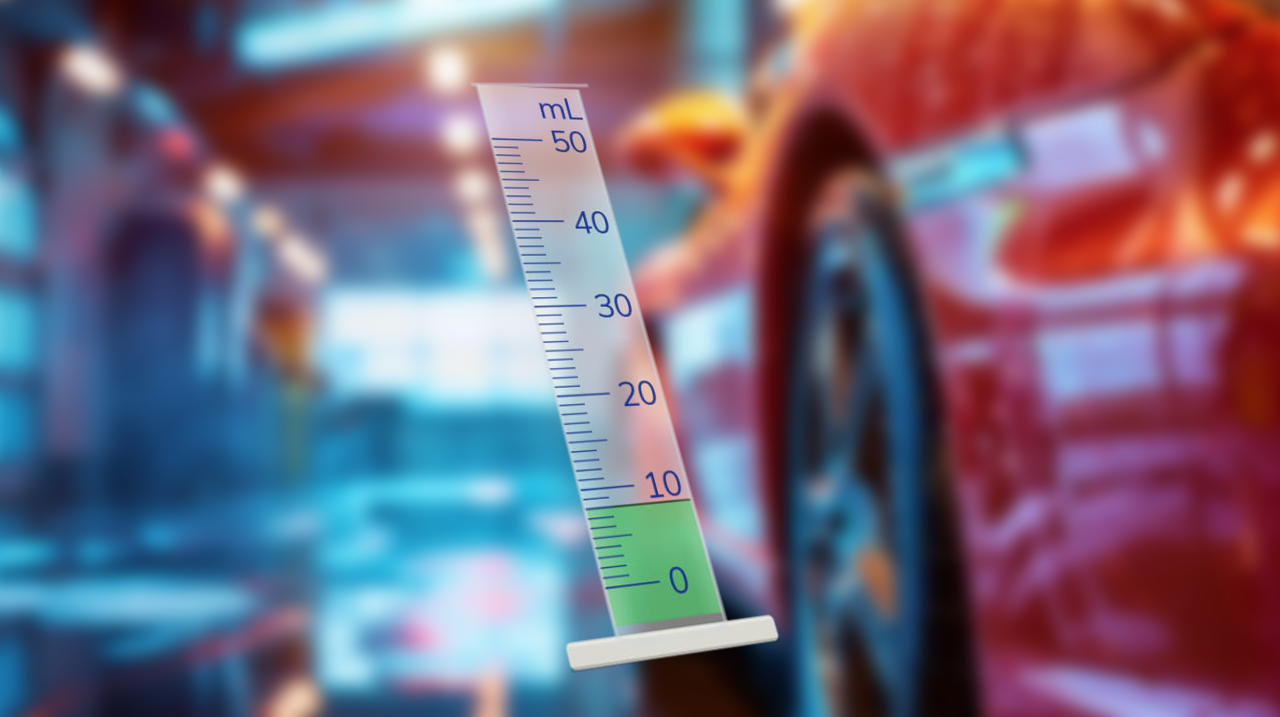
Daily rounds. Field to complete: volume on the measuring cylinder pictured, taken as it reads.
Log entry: 8 mL
